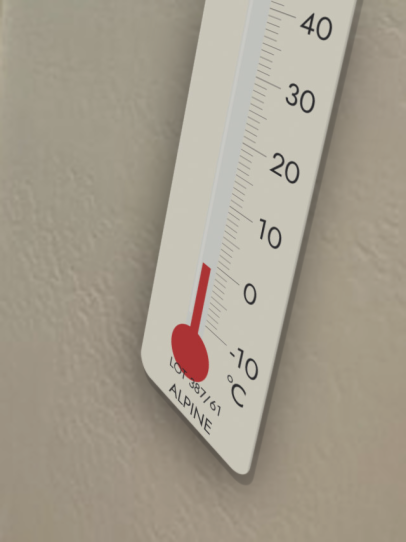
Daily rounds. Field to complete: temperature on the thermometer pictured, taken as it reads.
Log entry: -1 °C
